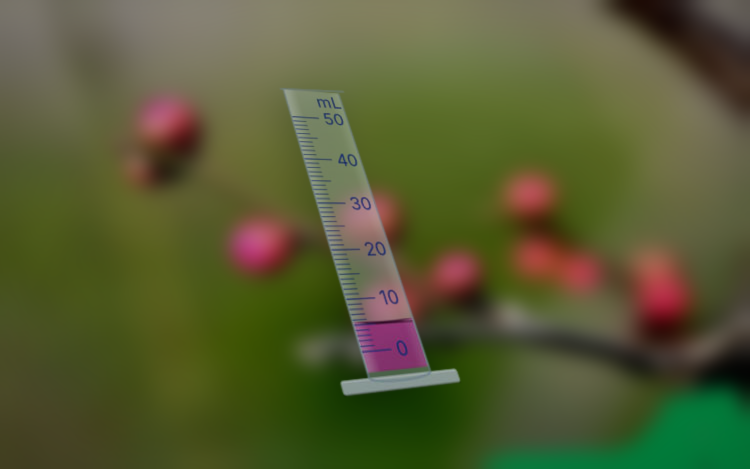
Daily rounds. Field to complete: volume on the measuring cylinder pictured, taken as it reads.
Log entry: 5 mL
